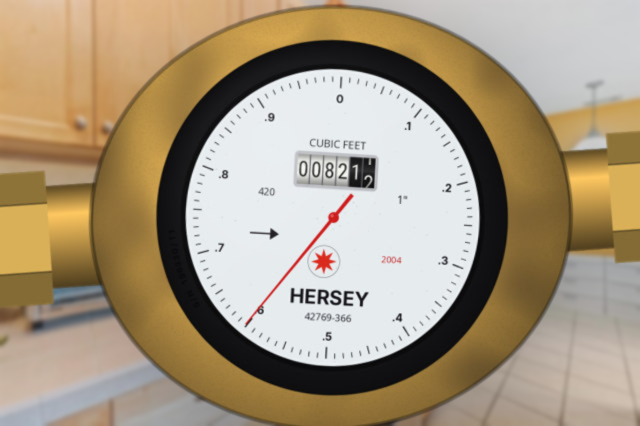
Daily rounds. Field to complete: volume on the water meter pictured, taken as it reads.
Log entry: 8211.60 ft³
